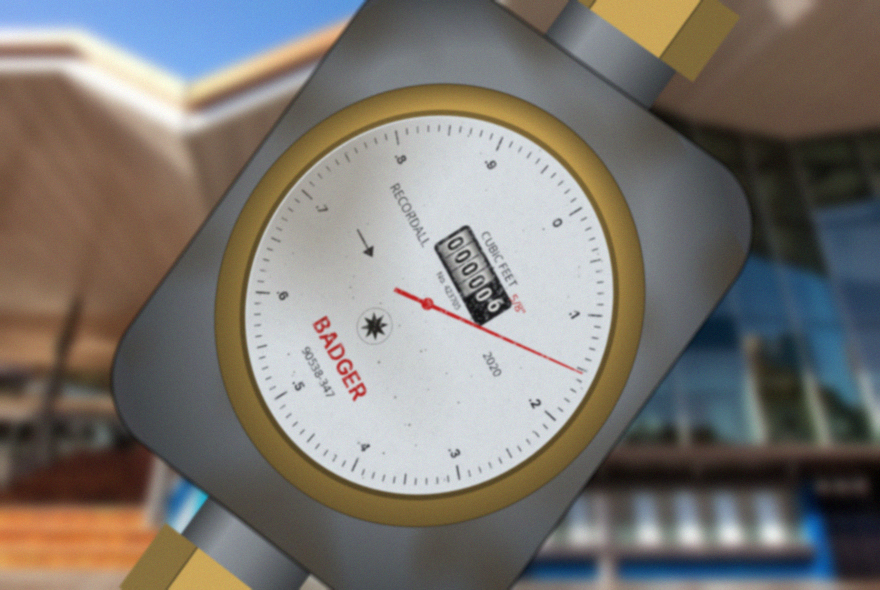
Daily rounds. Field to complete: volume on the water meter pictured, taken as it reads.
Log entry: 6.15 ft³
